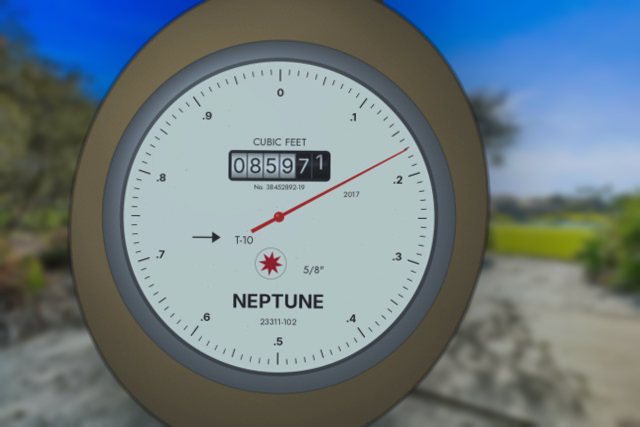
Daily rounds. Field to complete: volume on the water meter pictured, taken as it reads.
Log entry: 85971.17 ft³
